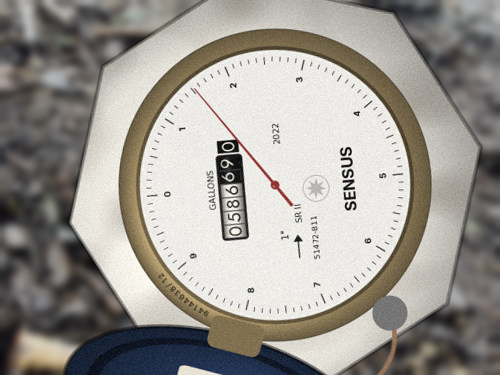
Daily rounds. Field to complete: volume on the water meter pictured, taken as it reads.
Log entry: 586691.5 gal
